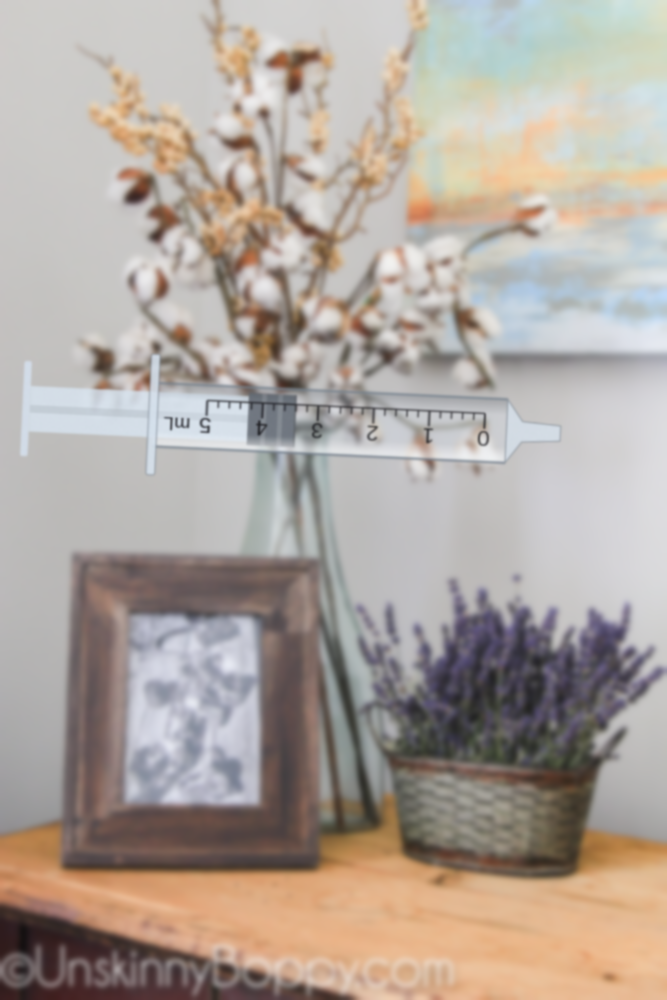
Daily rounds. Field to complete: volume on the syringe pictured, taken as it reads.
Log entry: 3.4 mL
